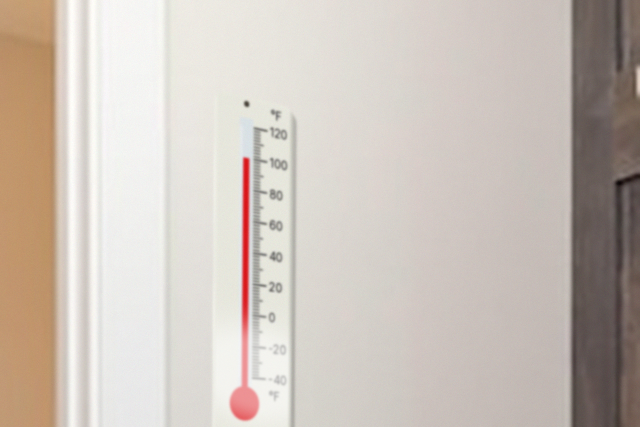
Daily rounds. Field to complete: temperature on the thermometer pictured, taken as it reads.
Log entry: 100 °F
